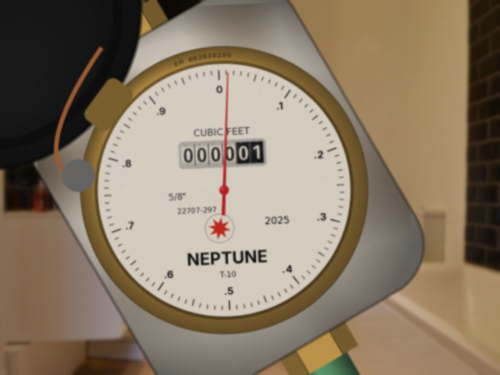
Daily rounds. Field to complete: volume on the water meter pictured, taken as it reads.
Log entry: 1.01 ft³
